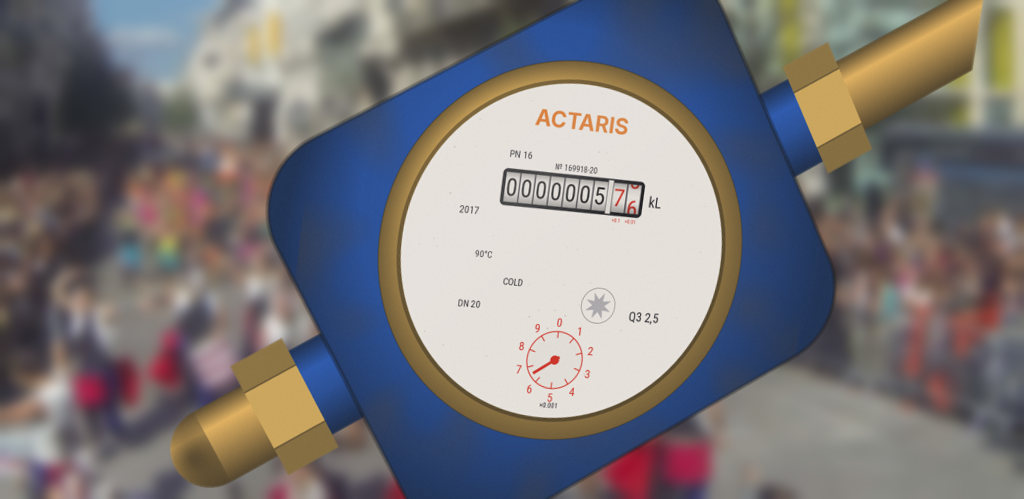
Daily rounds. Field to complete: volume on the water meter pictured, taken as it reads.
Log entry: 5.756 kL
